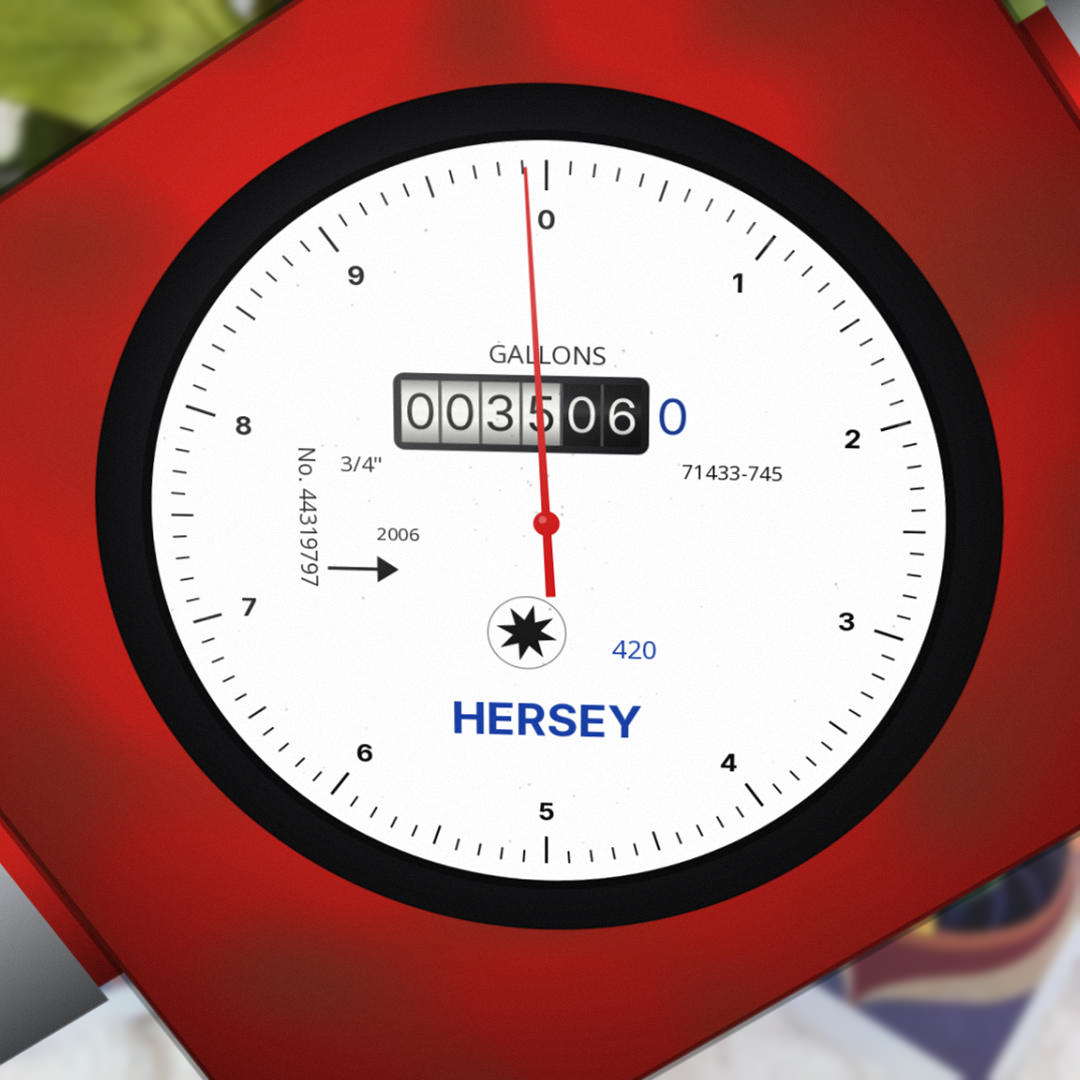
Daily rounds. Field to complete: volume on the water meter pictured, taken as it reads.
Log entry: 35059.9 gal
